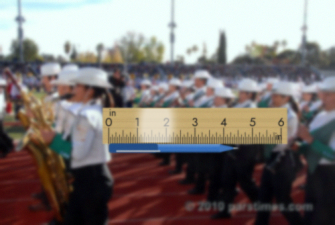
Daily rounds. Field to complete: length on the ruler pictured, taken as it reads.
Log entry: 4.5 in
